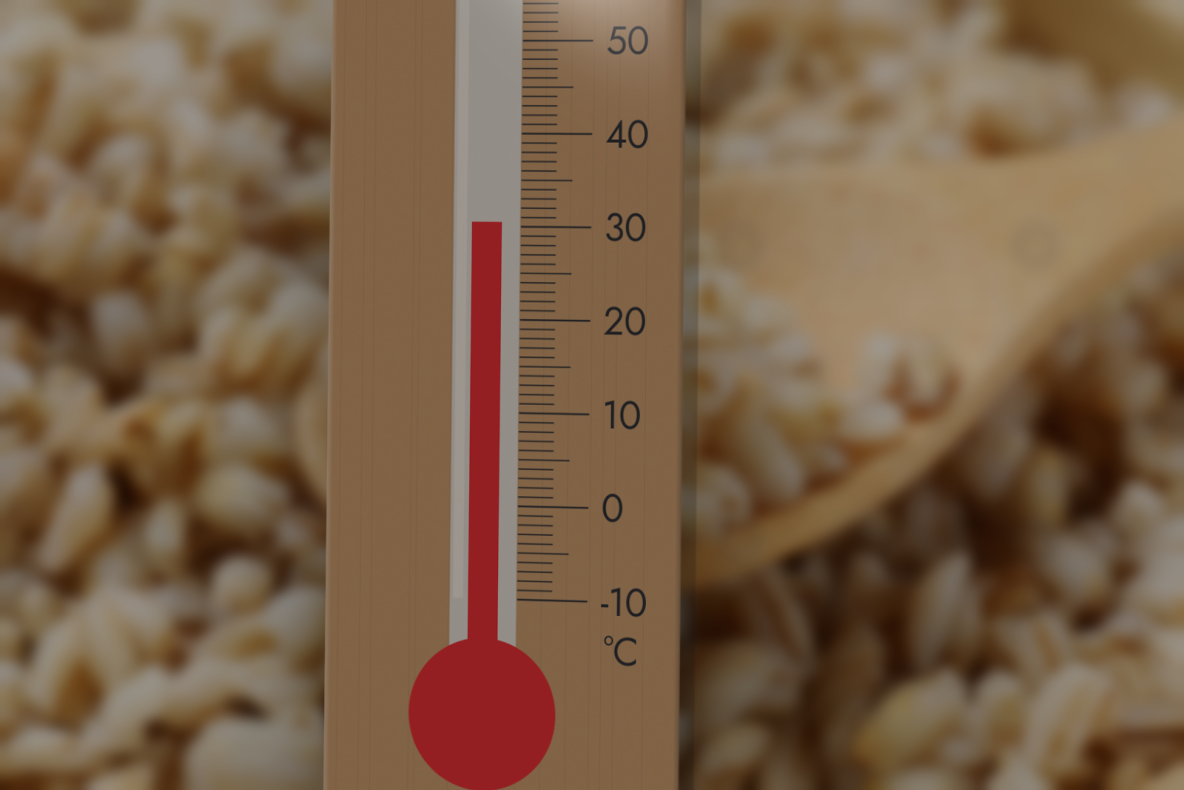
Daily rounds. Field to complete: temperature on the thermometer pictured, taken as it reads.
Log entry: 30.5 °C
